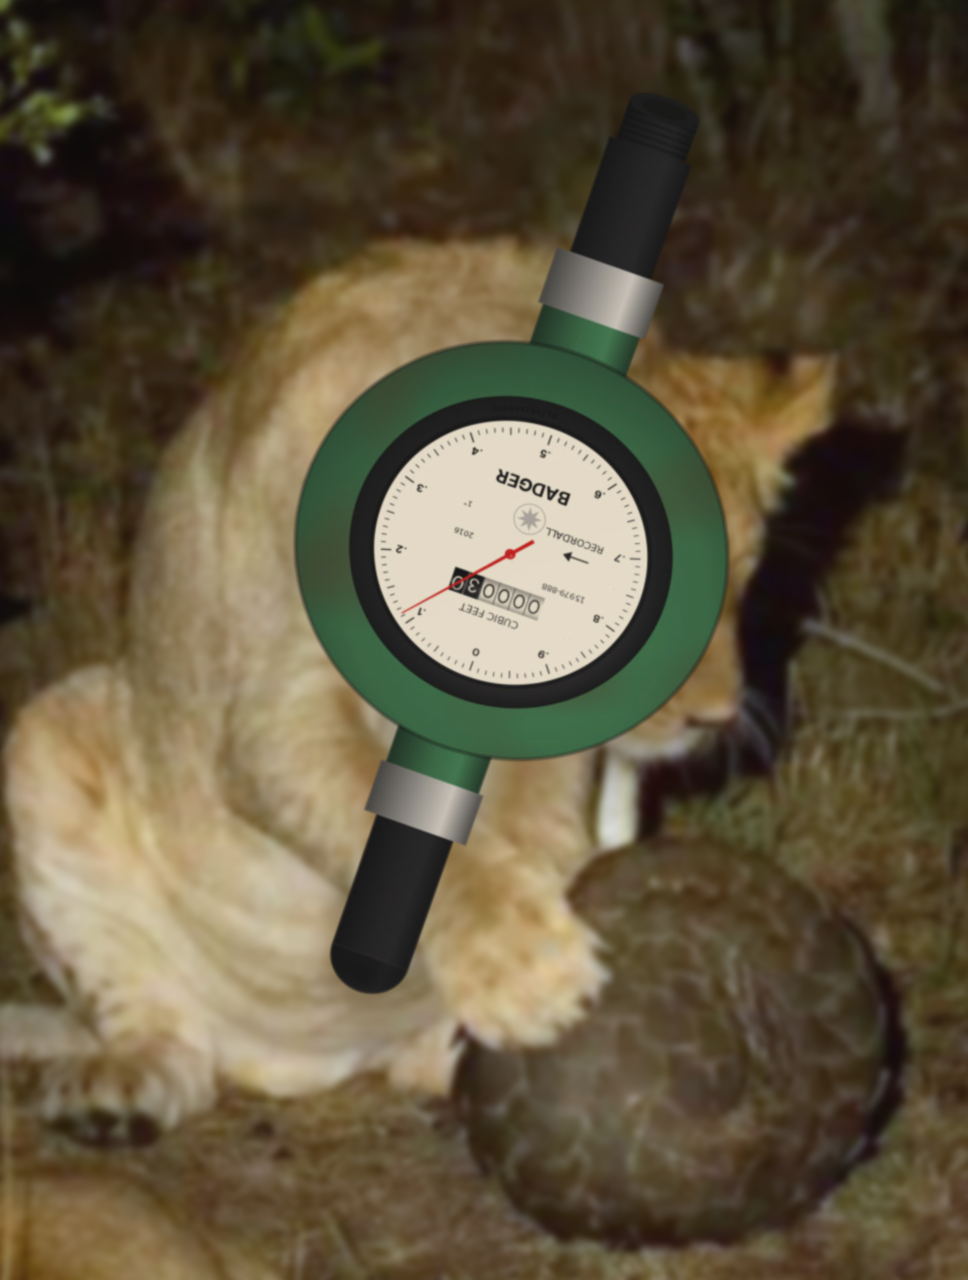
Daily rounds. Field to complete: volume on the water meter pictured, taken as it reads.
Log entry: 30.11 ft³
